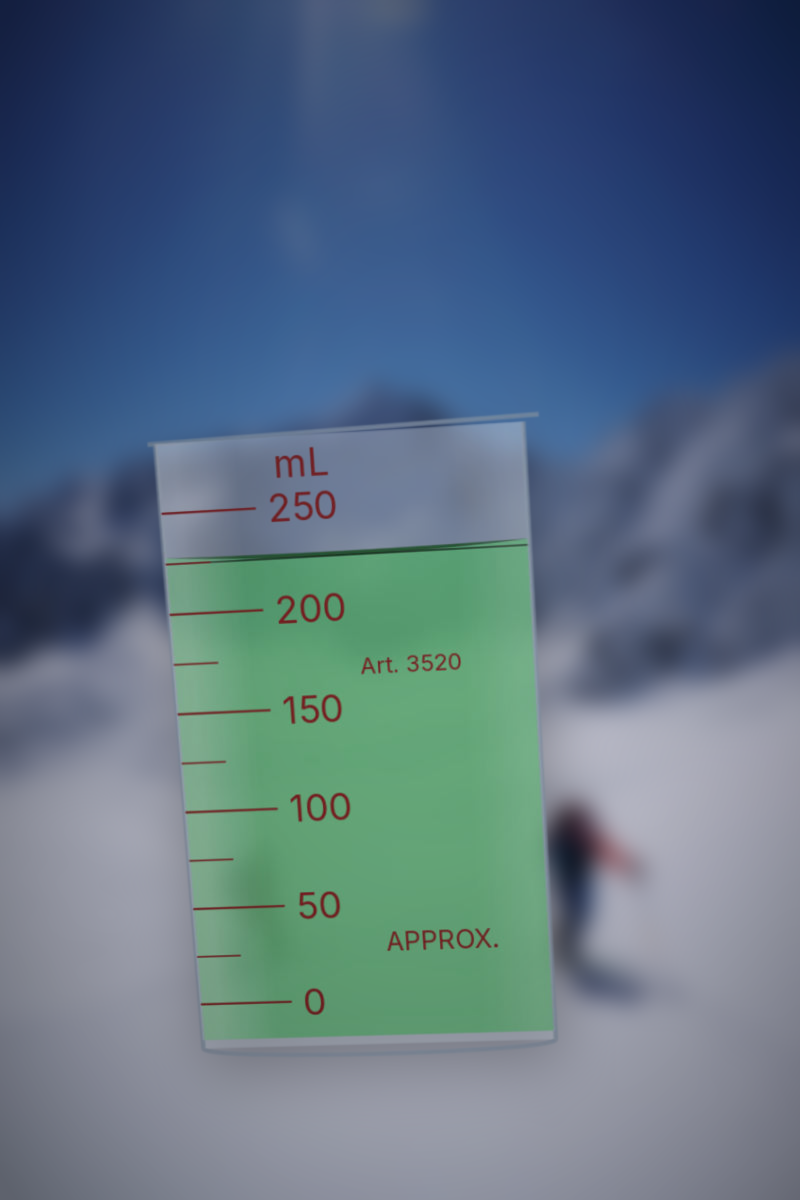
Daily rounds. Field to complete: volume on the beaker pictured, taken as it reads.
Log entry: 225 mL
